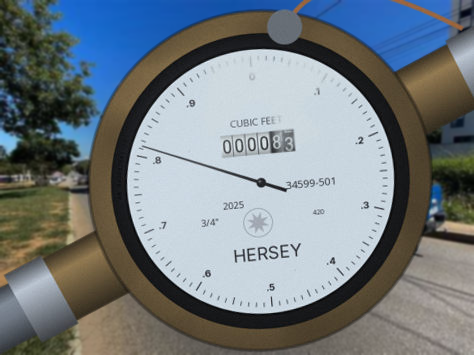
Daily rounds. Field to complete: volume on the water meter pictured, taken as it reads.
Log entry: 82.81 ft³
